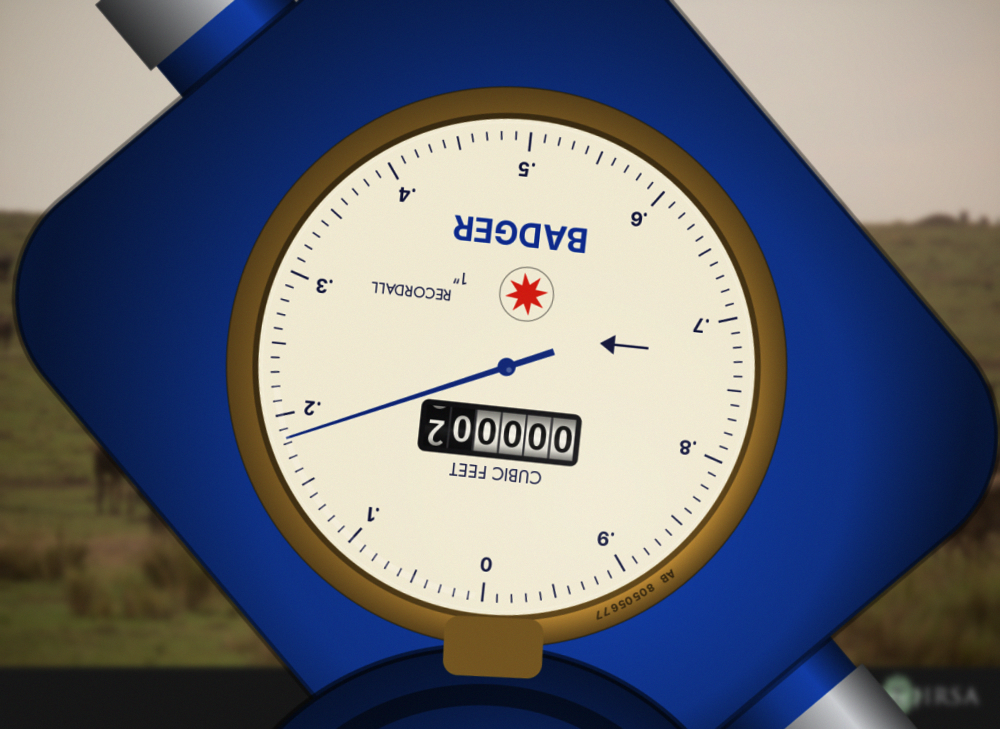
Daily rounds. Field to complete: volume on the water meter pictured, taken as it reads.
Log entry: 2.18 ft³
